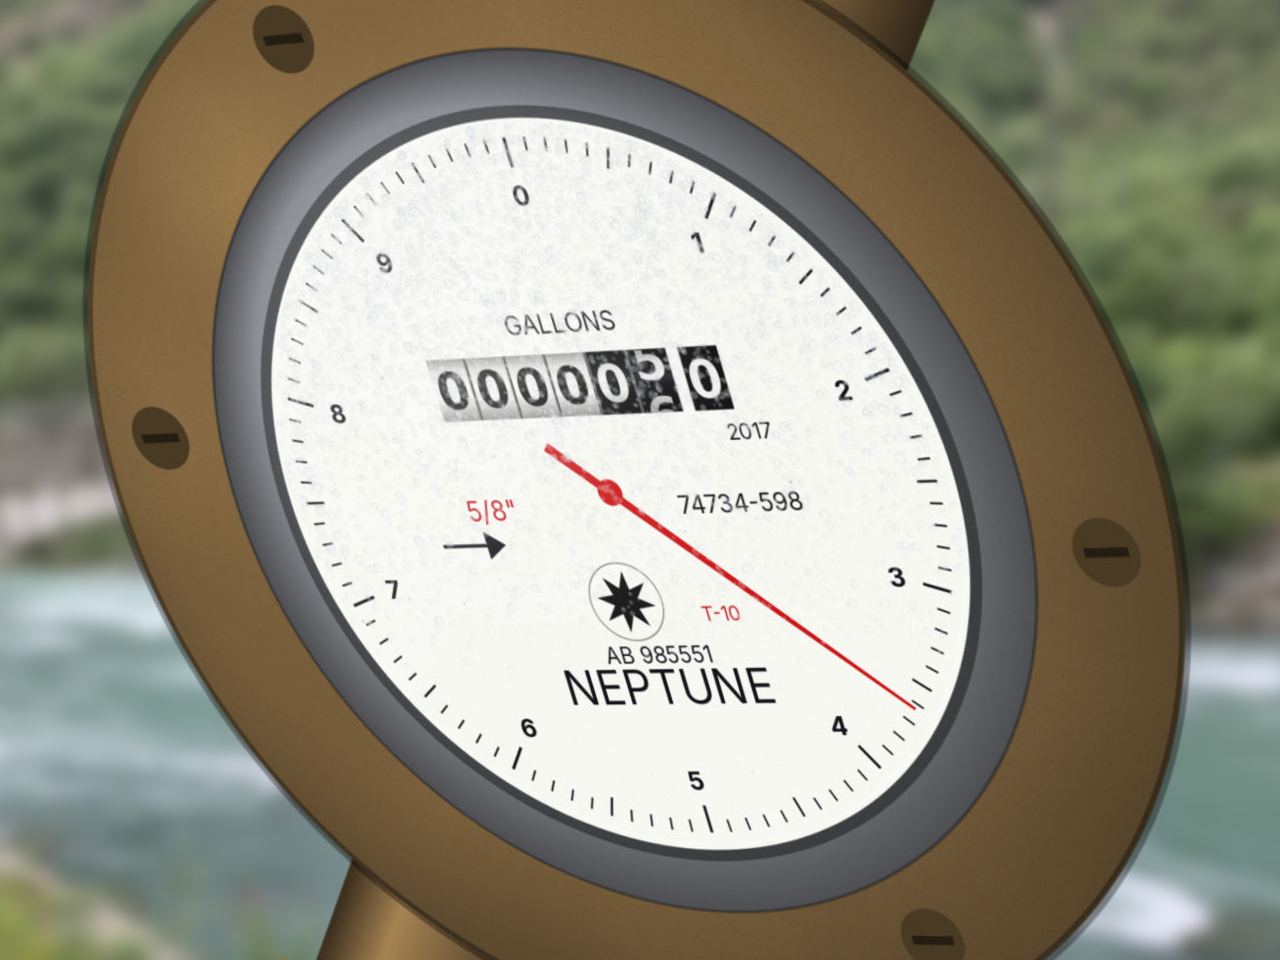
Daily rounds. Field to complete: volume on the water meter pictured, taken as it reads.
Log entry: 53.6 gal
